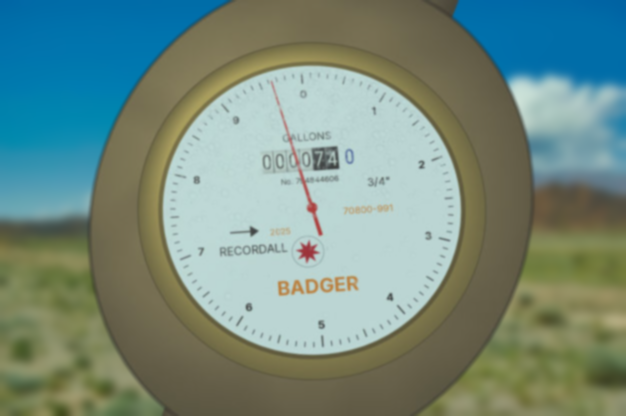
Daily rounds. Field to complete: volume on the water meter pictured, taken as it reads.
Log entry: 739.6 gal
